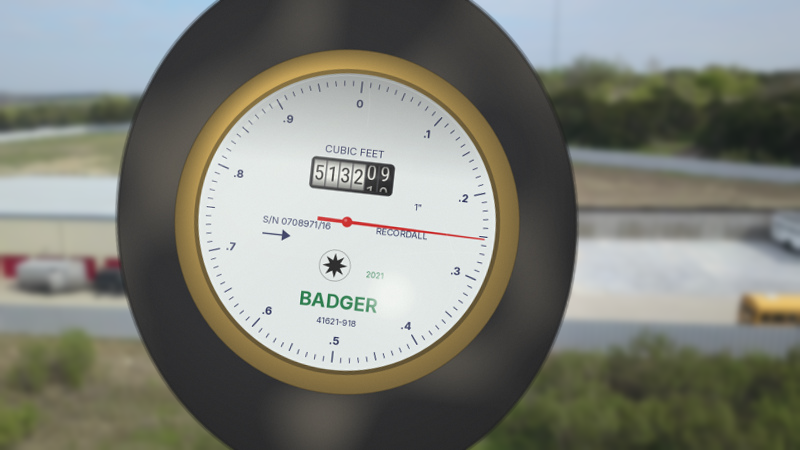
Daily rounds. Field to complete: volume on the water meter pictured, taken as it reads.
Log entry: 513209.25 ft³
